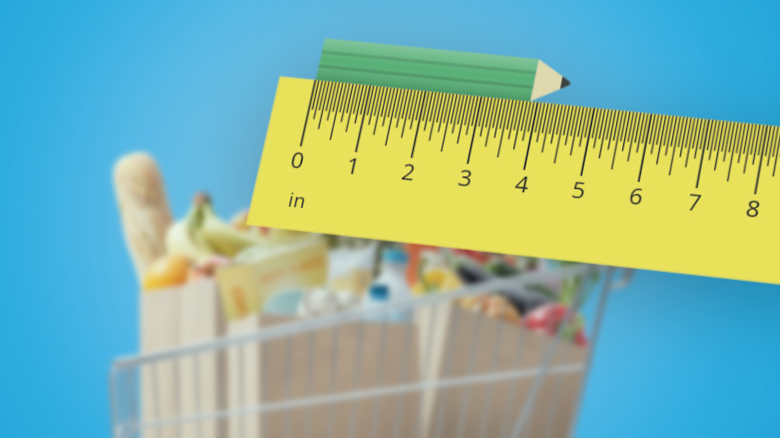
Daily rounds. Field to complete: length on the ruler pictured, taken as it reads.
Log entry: 4.5 in
